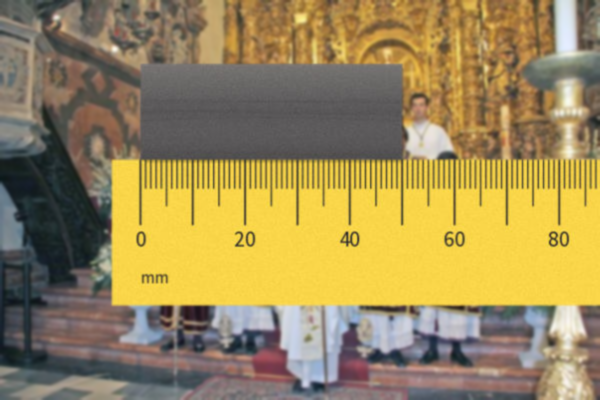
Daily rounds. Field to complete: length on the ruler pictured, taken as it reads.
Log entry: 50 mm
